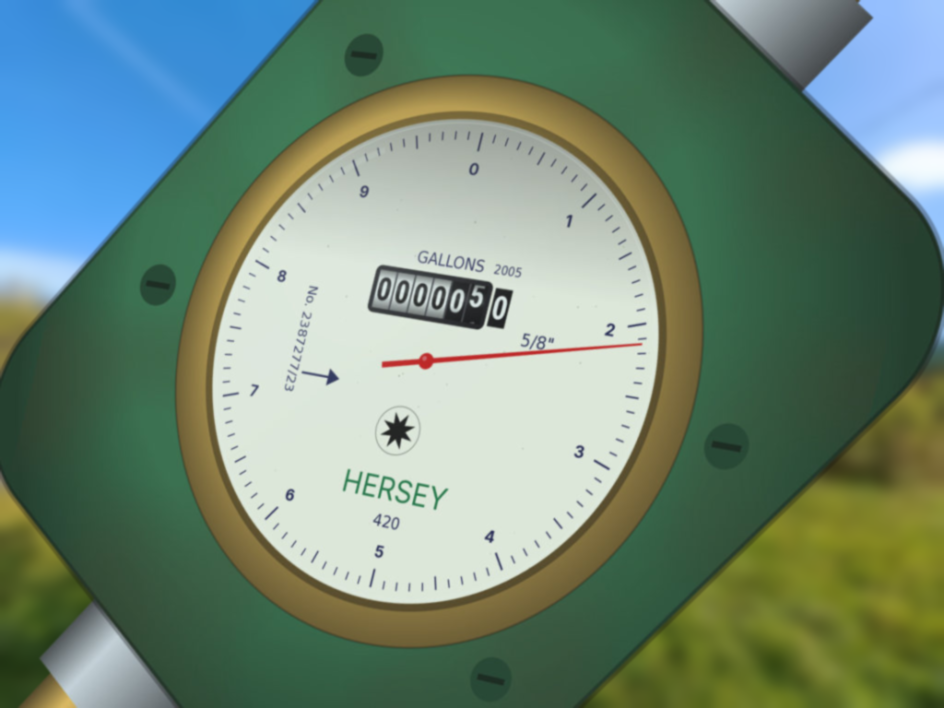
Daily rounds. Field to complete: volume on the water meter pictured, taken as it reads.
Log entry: 52.1 gal
